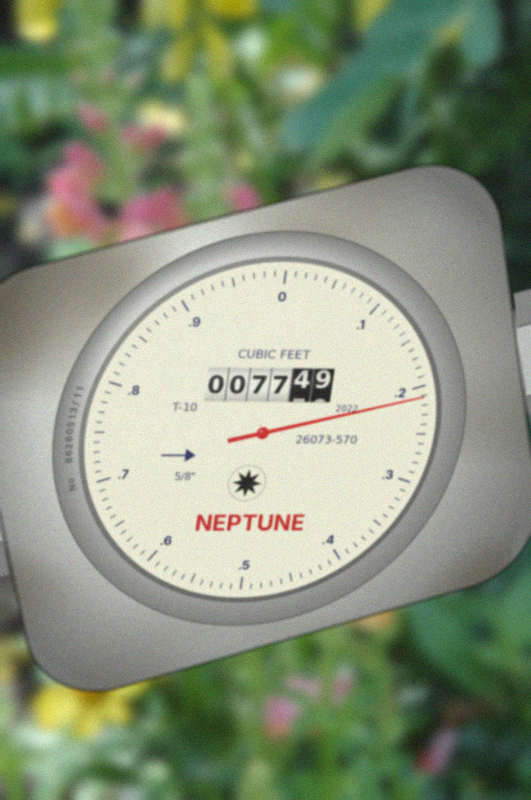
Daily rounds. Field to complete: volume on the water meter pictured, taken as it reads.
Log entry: 7749.21 ft³
